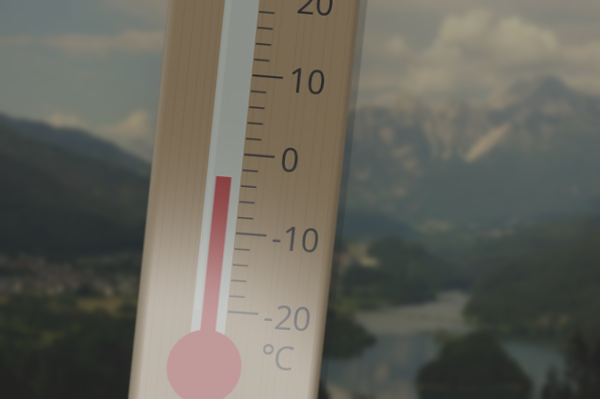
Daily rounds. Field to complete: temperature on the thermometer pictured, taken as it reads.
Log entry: -3 °C
